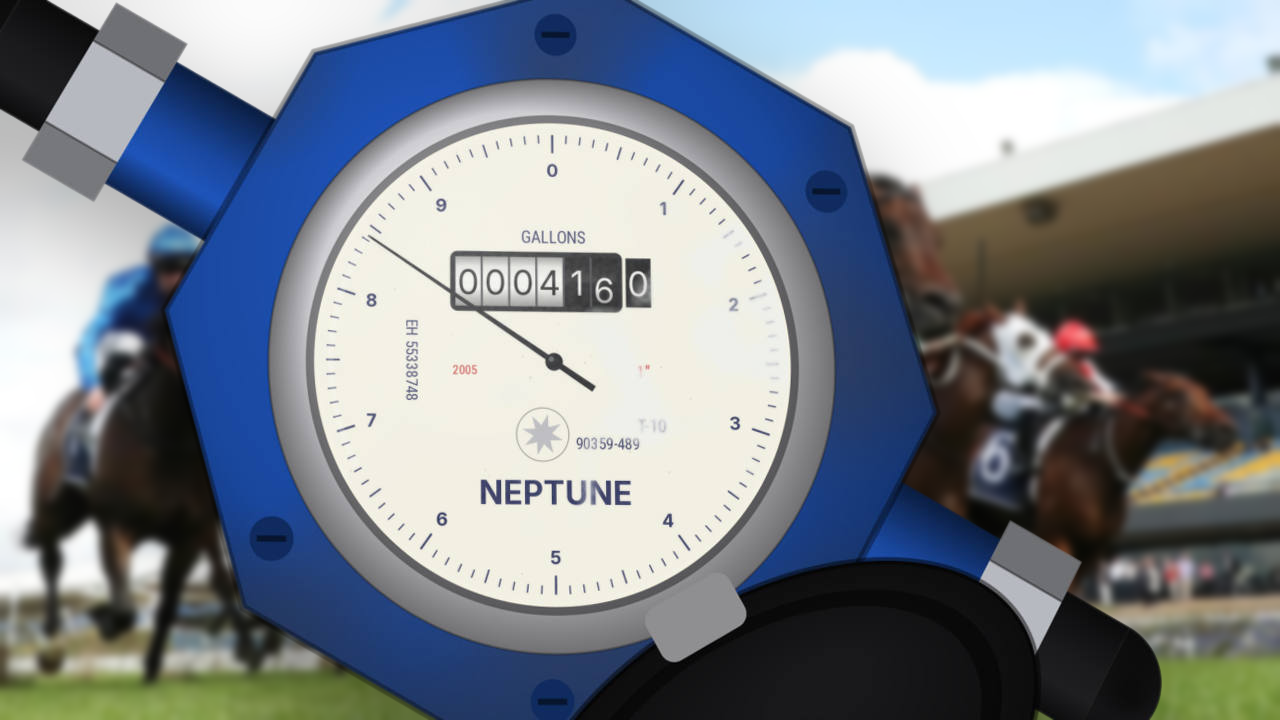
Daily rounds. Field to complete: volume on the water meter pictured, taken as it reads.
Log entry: 4158.4 gal
